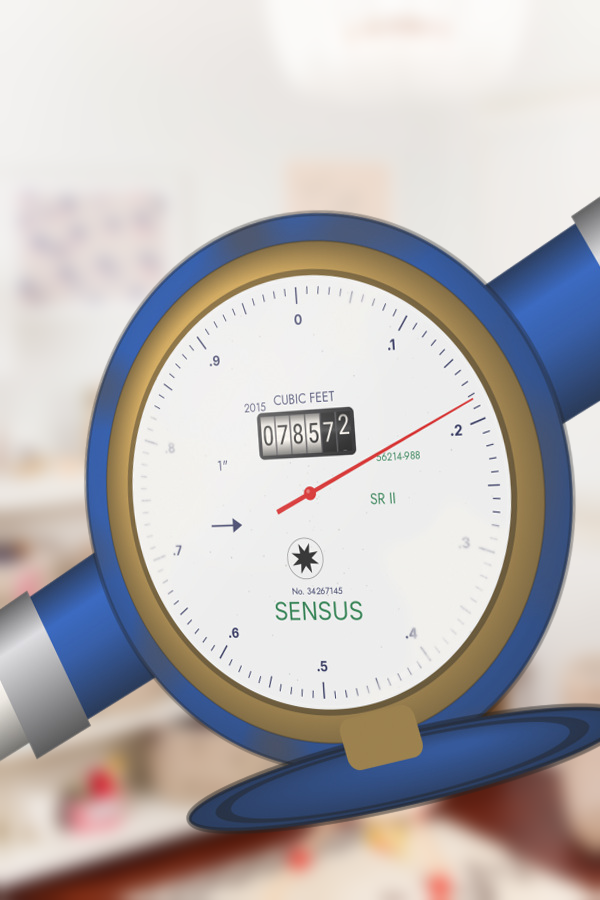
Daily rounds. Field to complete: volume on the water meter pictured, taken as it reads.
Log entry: 78572.18 ft³
